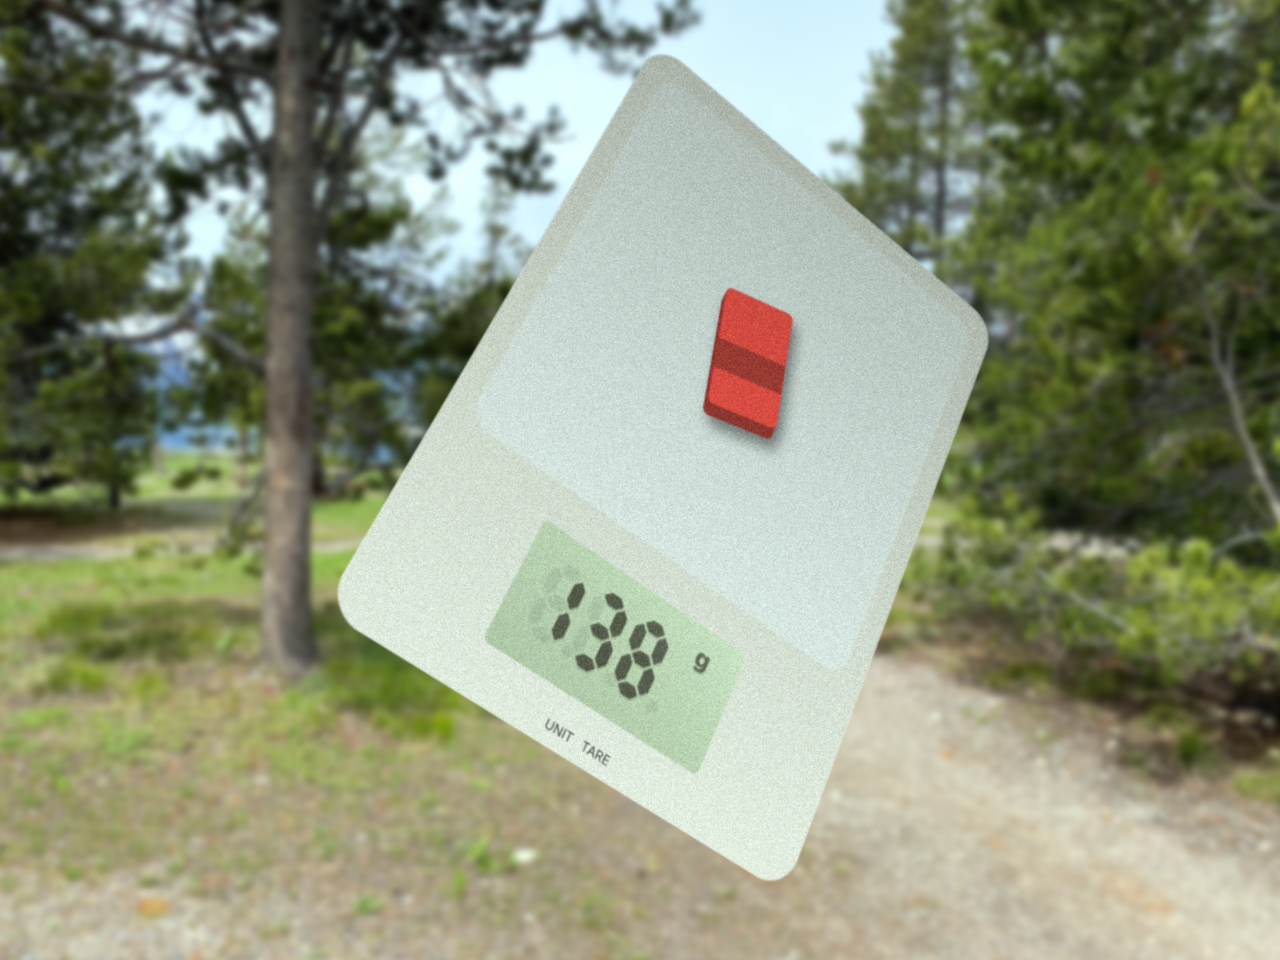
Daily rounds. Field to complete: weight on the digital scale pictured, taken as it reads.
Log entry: 138 g
